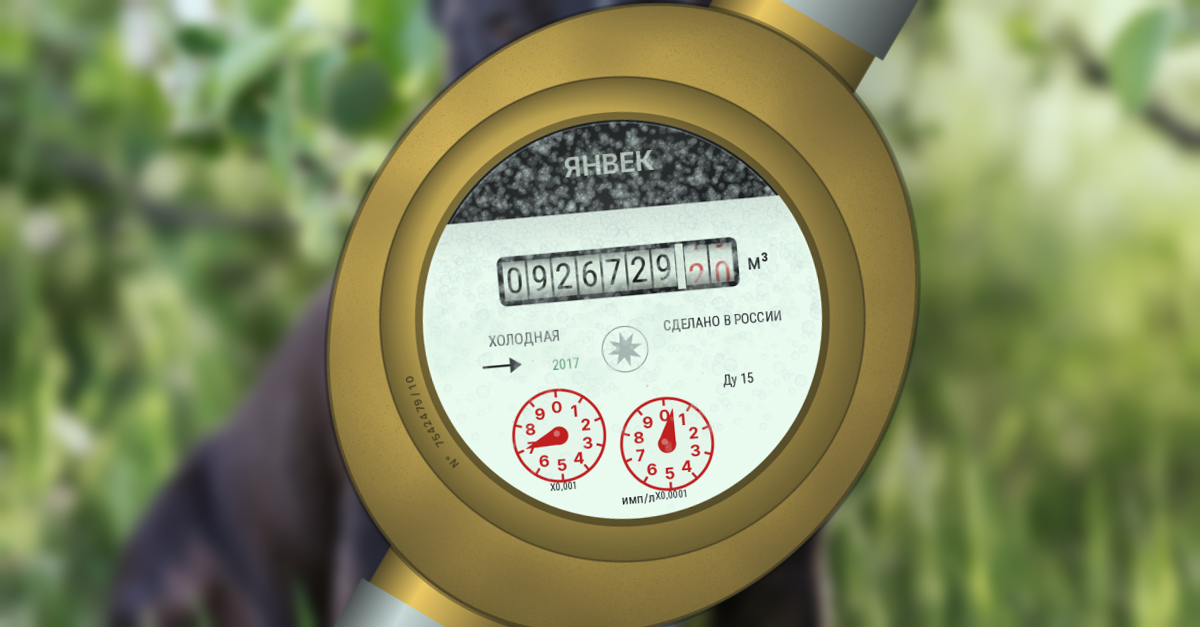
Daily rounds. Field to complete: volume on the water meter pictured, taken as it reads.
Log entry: 926729.1970 m³
